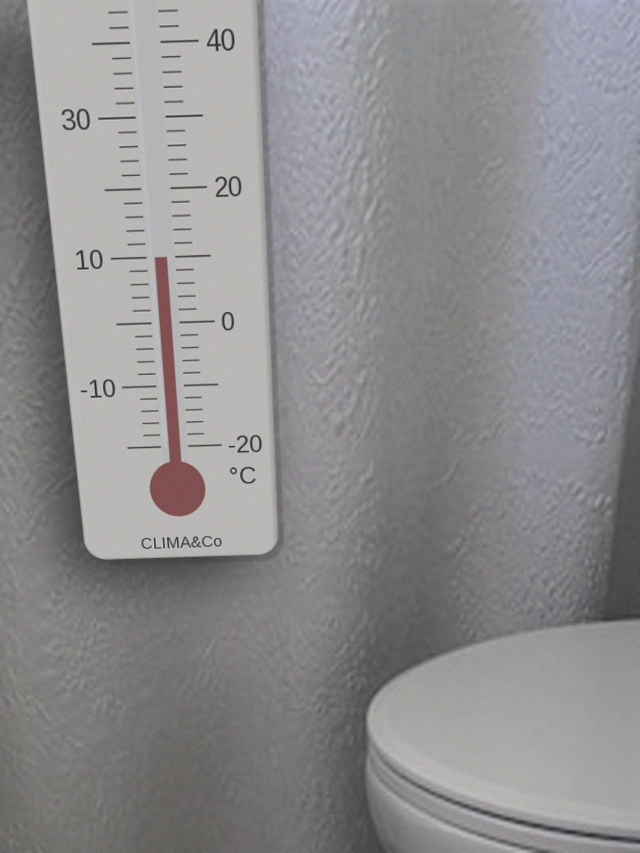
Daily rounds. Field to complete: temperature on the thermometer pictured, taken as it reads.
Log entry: 10 °C
